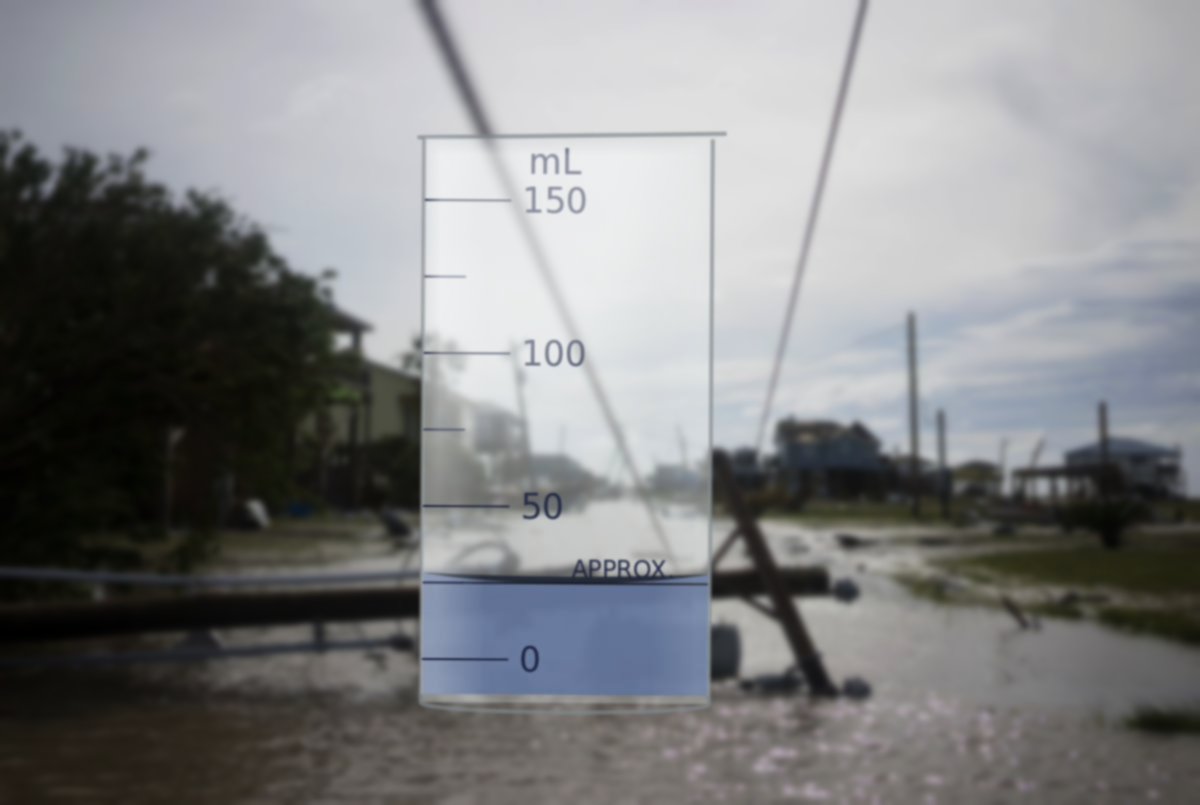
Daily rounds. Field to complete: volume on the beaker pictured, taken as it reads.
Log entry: 25 mL
